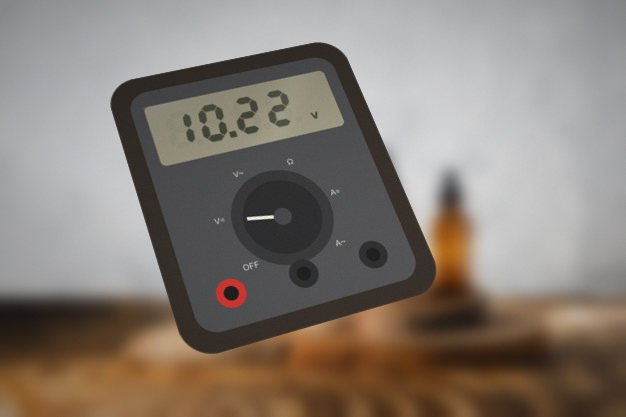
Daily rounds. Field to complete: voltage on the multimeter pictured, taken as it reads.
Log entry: 10.22 V
